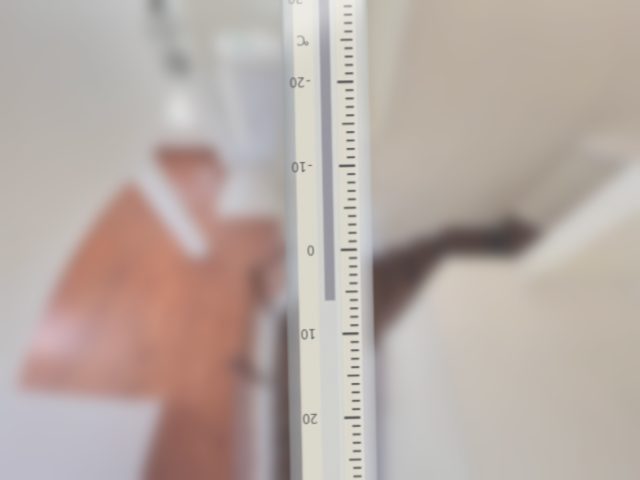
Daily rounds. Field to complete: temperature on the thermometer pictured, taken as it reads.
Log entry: 6 °C
